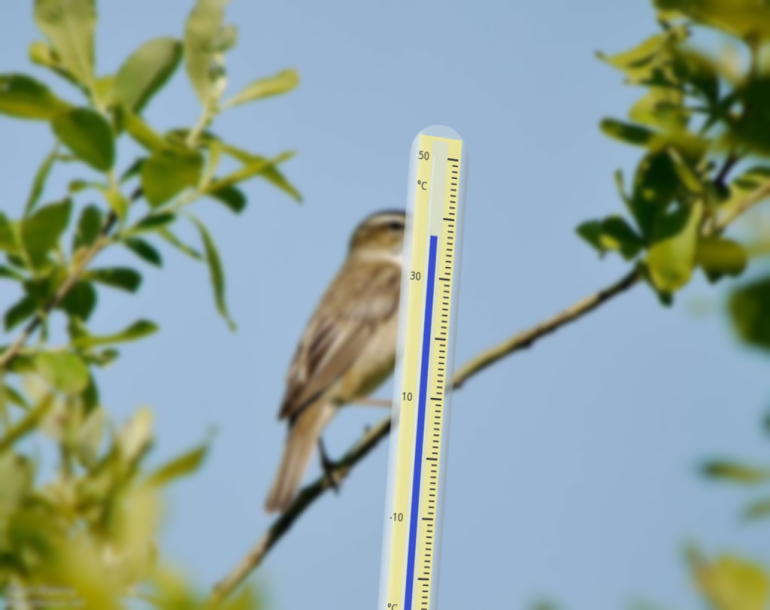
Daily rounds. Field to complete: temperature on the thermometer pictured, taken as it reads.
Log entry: 37 °C
